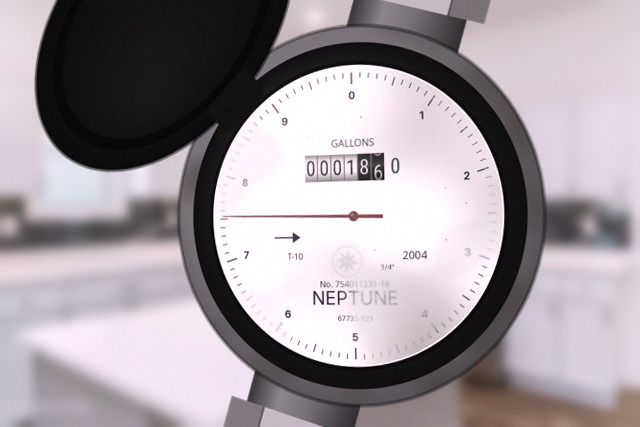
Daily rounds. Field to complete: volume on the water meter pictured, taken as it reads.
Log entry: 1857.5 gal
